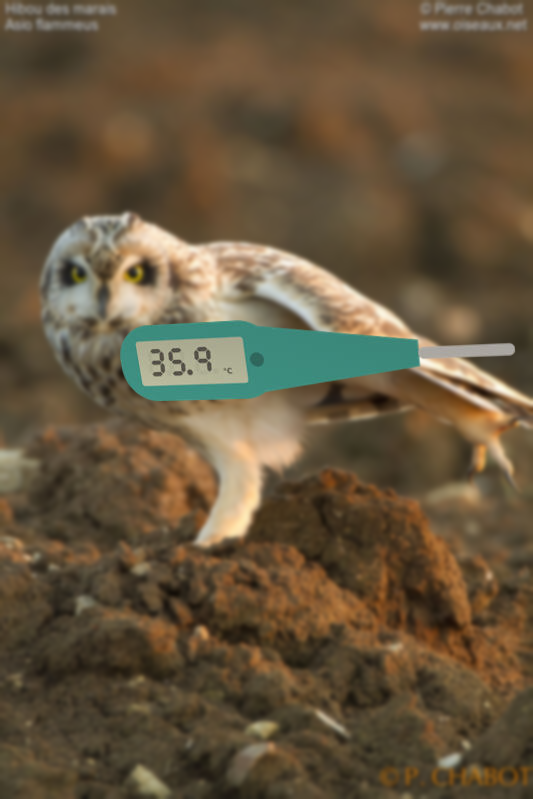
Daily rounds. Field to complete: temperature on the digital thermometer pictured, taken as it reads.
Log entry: 35.9 °C
